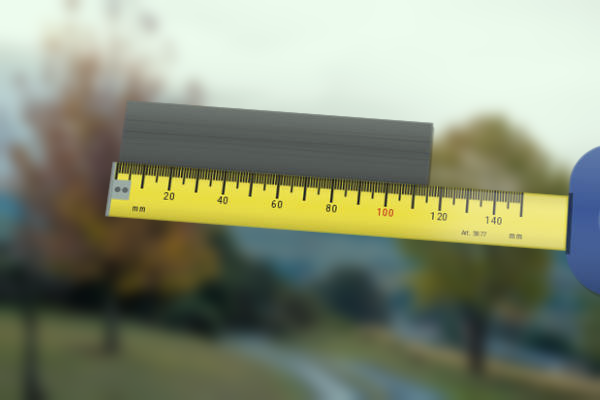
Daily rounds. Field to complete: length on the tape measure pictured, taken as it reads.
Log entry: 115 mm
